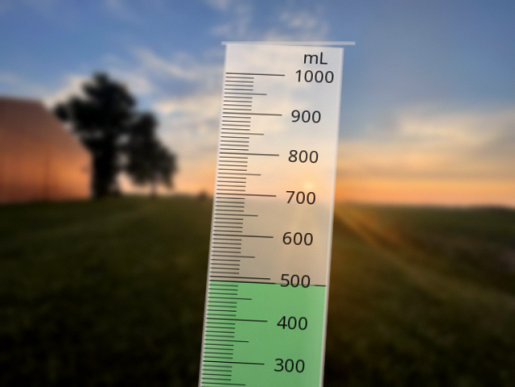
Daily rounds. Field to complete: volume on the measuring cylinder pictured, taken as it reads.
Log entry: 490 mL
